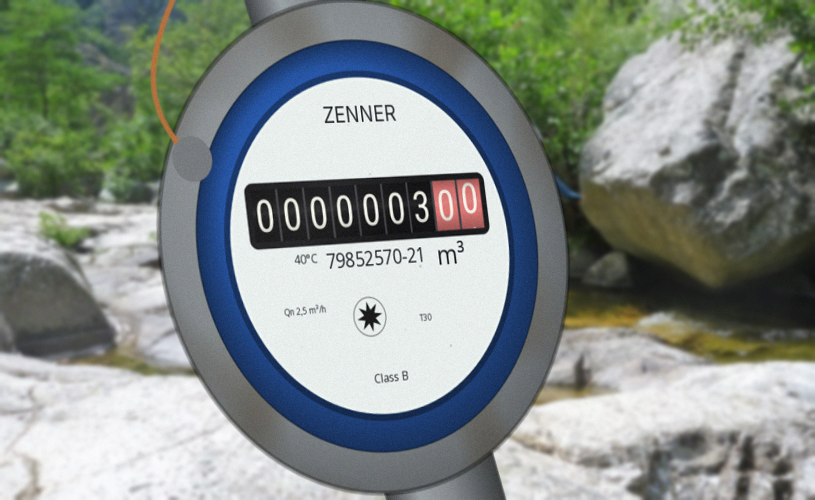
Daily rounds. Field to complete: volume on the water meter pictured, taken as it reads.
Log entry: 3.00 m³
